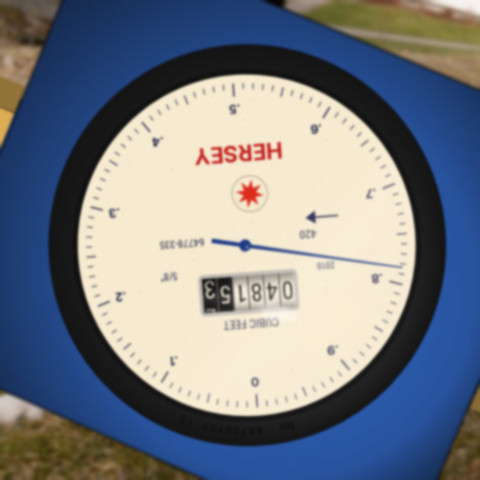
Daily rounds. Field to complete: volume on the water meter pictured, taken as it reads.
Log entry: 48152.78 ft³
